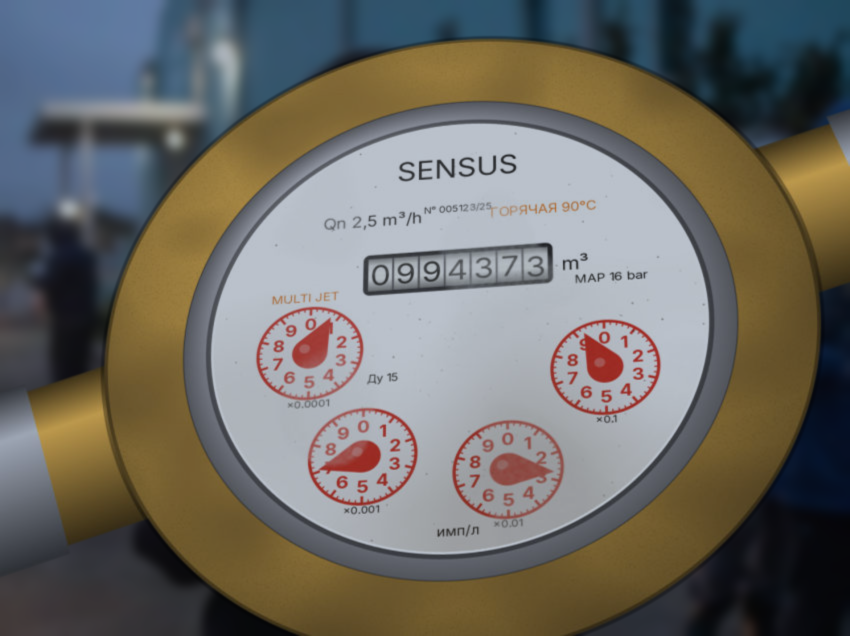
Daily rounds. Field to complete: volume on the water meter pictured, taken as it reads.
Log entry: 994372.9270 m³
